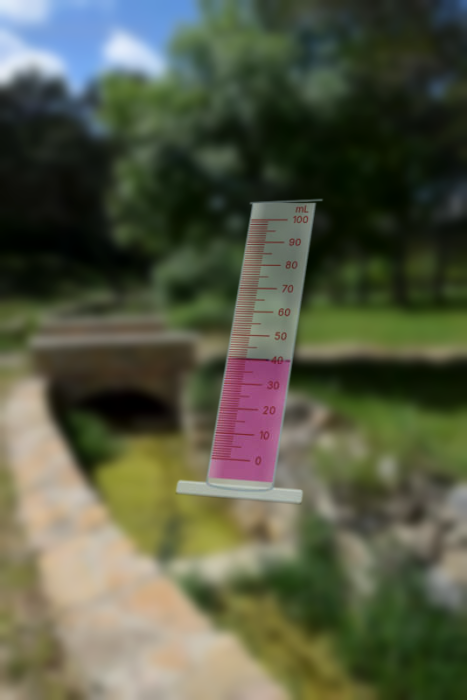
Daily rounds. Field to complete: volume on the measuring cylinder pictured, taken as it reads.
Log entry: 40 mL
